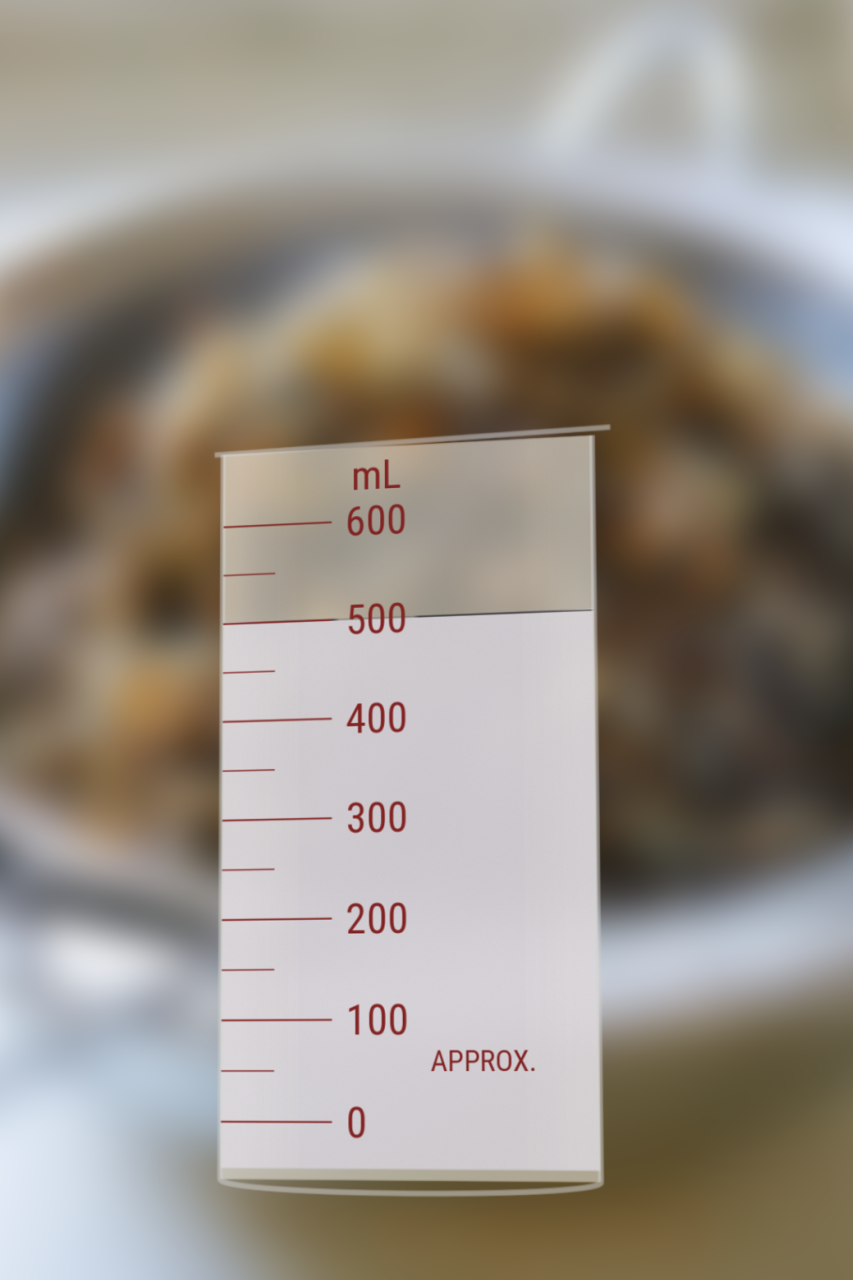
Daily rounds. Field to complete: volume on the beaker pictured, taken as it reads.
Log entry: 500 mL
